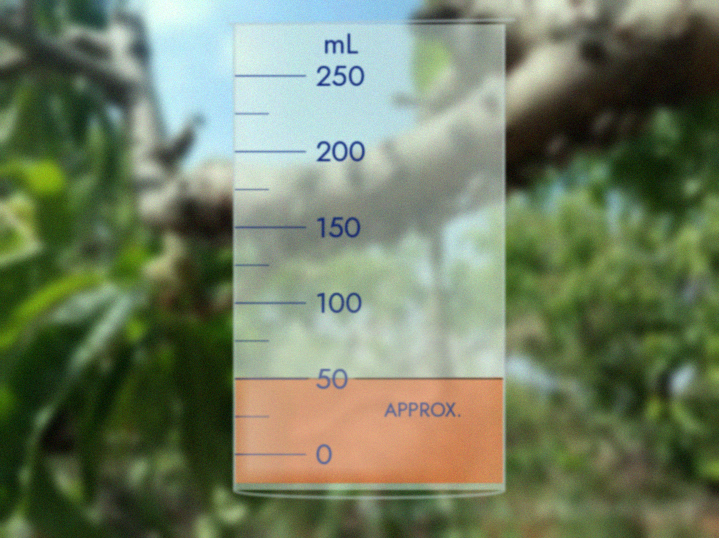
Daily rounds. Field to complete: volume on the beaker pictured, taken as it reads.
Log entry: 50 mL
